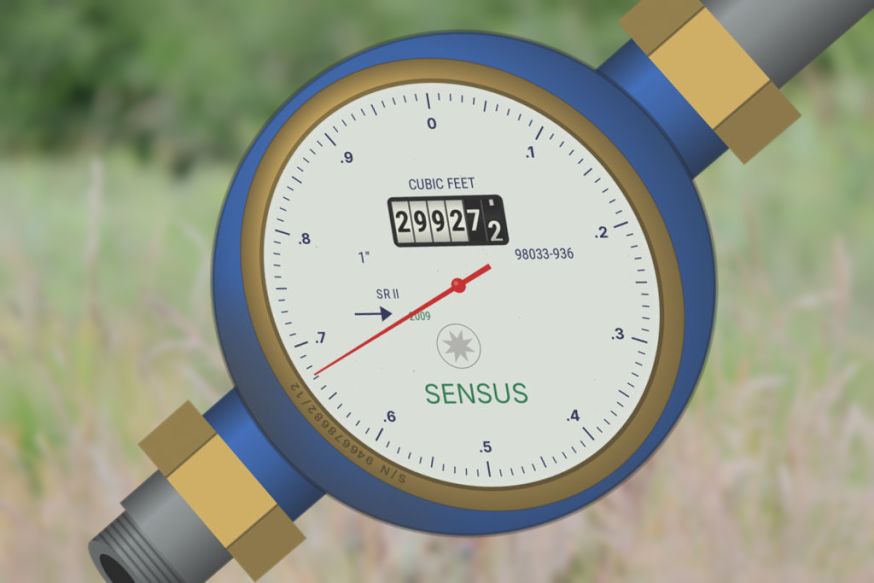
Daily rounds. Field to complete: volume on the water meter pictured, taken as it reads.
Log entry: 299271.67 ft³
